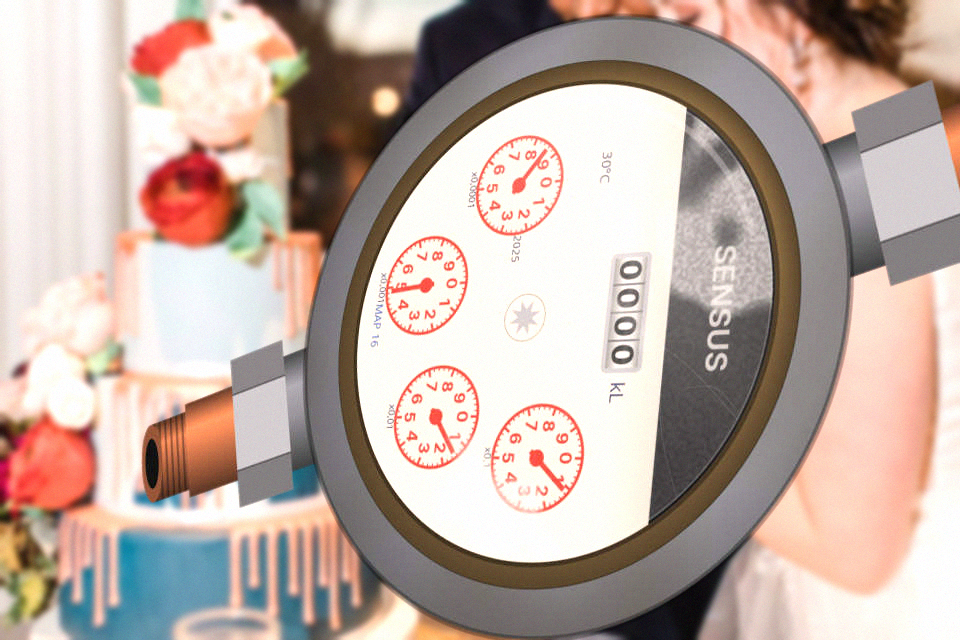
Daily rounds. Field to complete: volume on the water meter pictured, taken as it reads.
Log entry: 0.1148 kL
